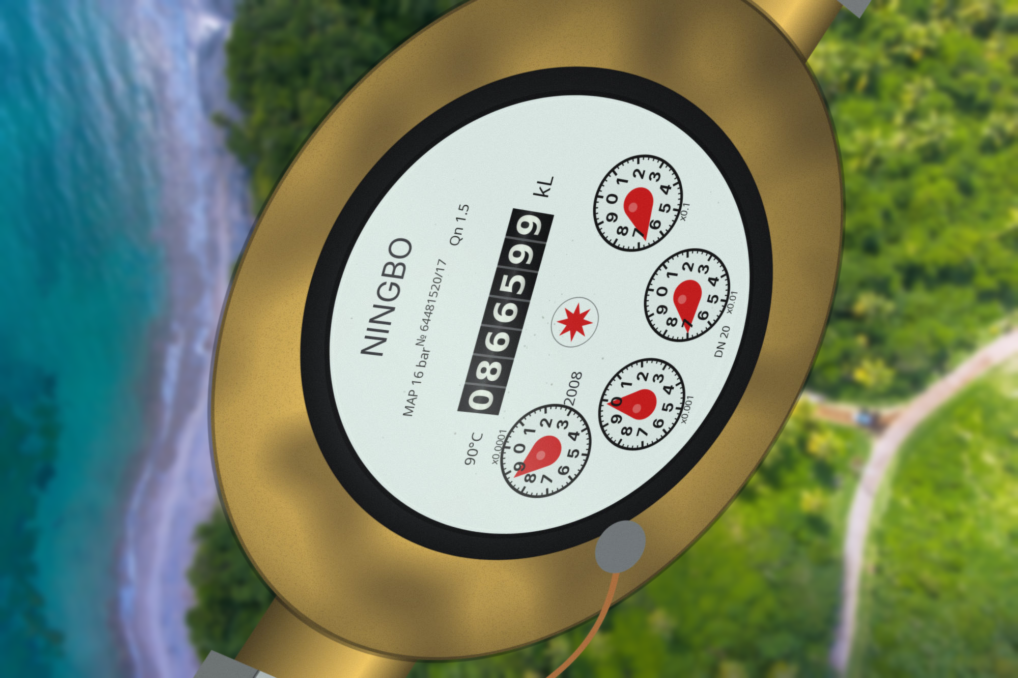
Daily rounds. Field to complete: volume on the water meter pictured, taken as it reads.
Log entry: 866599.6698 kL
